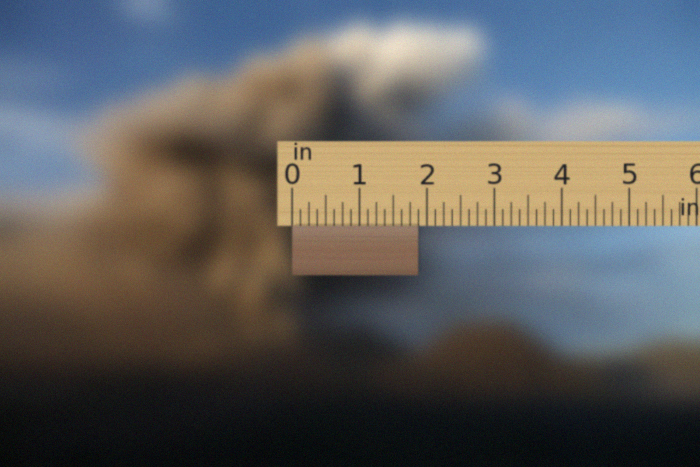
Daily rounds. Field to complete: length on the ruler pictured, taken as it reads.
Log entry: 1.875 in
